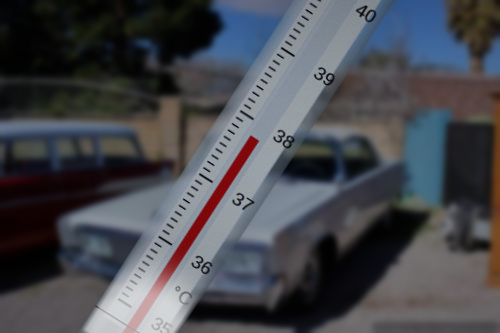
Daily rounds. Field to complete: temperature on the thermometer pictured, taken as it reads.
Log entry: 37.8 °C
